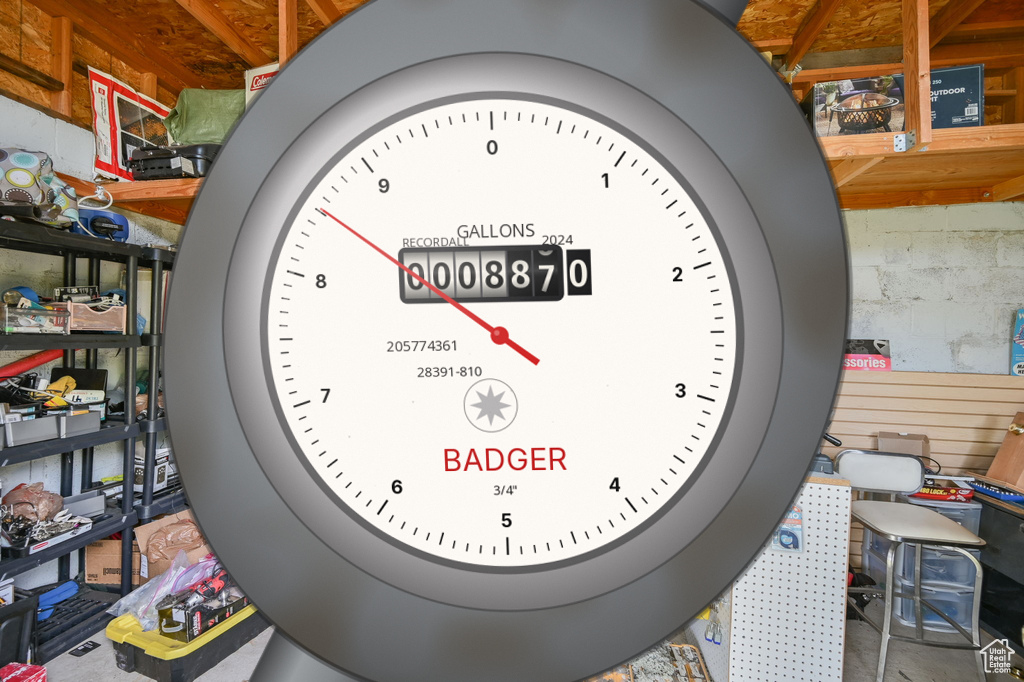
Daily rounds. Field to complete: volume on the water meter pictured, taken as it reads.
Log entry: 8868.5 gal
